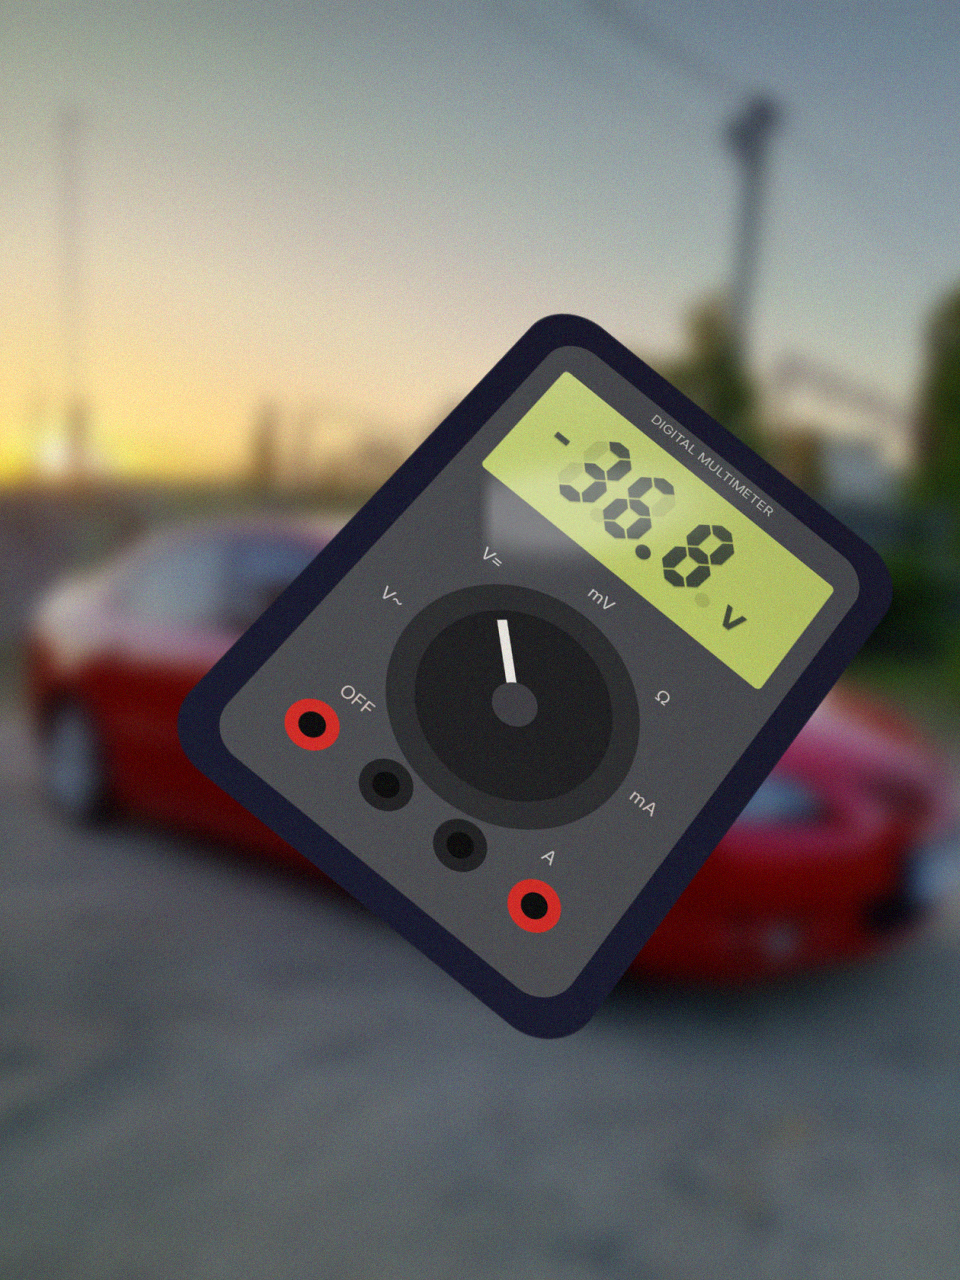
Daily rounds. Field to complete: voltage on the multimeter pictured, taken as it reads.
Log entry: -36.8 V
